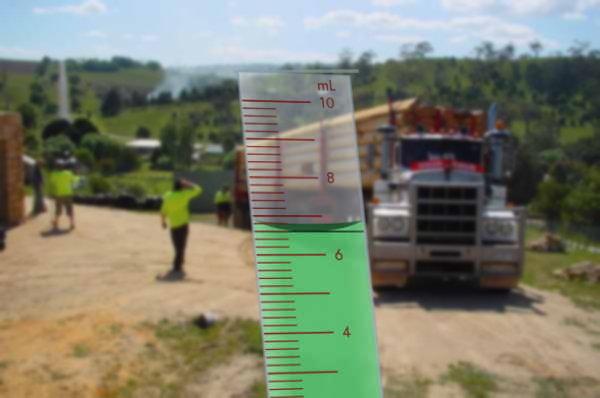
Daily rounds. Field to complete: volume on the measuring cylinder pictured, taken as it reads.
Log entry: 6.6 mL
